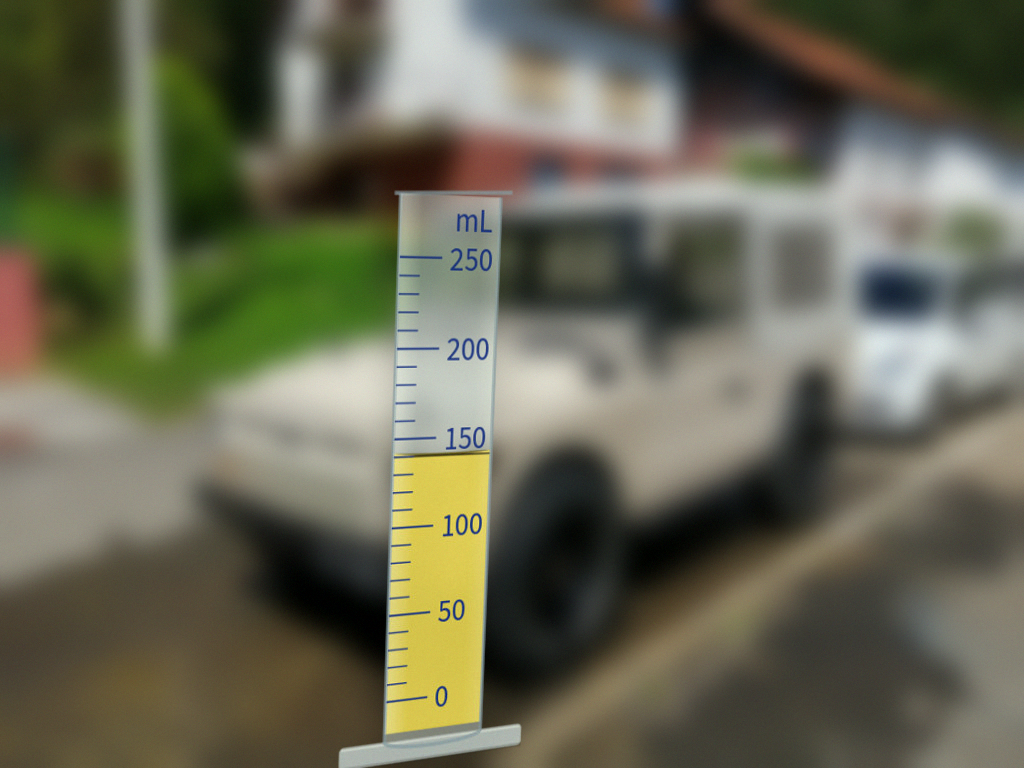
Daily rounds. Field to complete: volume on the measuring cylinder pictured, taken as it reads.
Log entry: 140 mL
